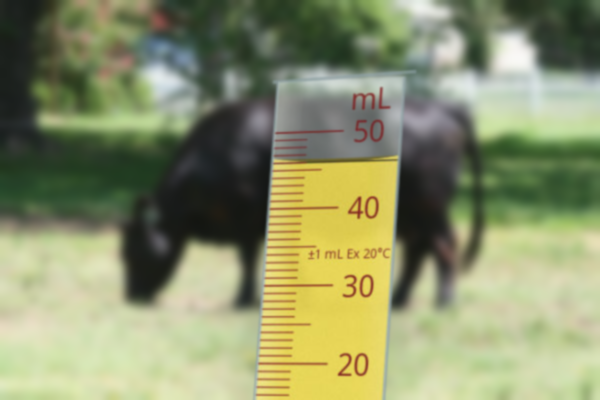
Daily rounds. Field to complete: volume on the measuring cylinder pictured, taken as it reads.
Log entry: 46 mL
